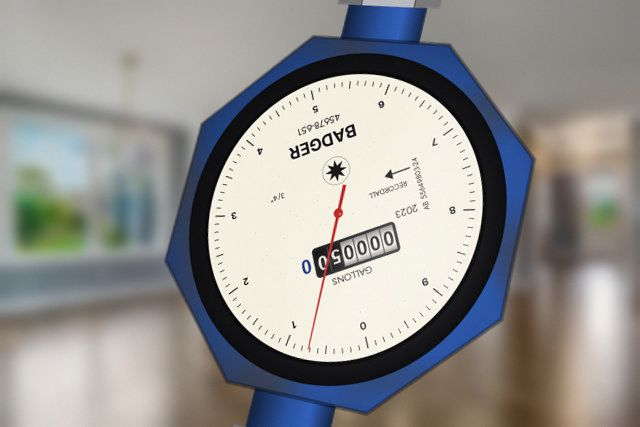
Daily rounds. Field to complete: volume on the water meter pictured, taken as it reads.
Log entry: 500.7 gal
